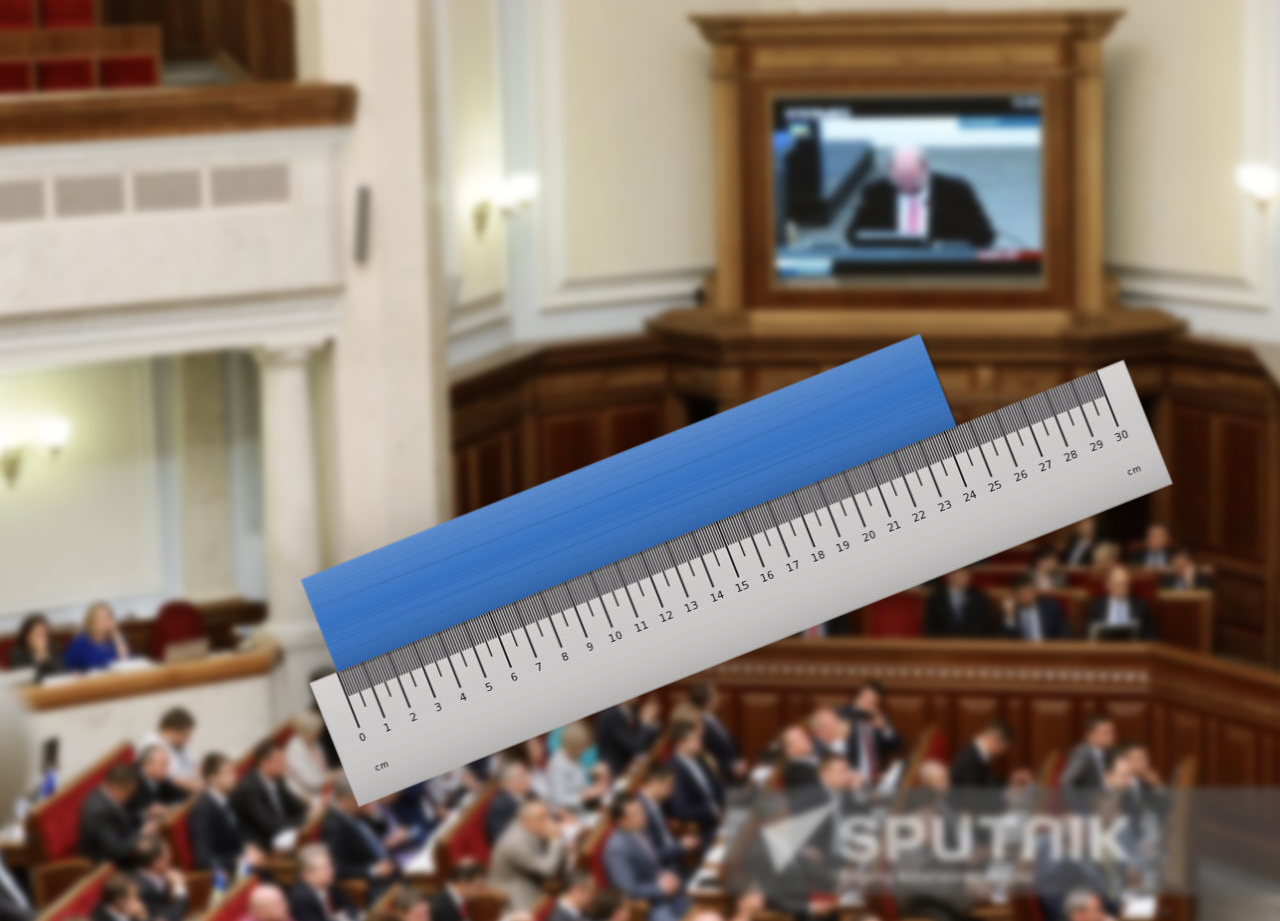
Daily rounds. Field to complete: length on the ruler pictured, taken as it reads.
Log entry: 24.5 cm
